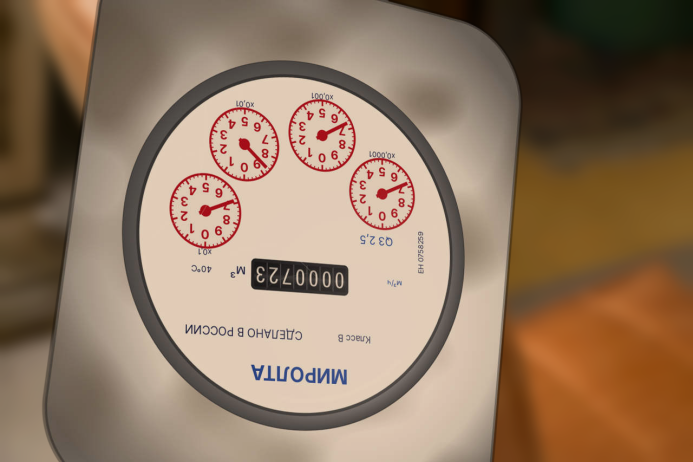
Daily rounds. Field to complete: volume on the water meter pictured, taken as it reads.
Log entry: 723.6866 m³
